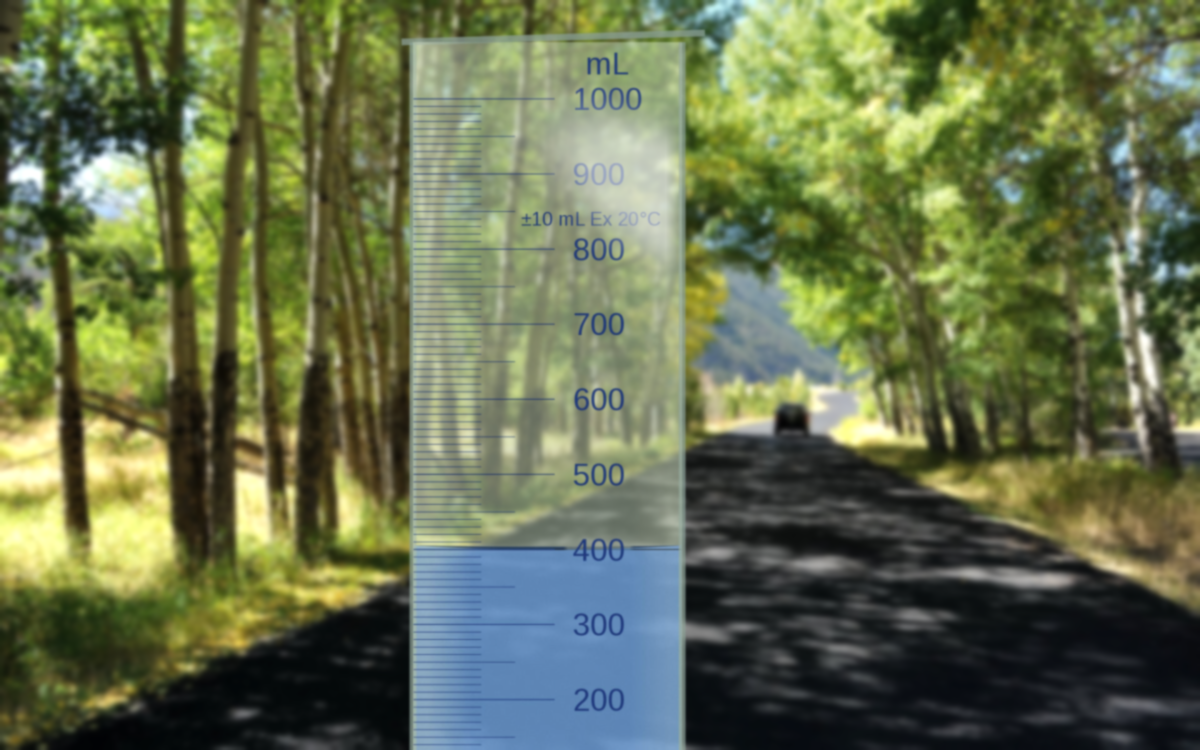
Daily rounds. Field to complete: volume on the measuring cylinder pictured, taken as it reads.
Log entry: 400 mL
